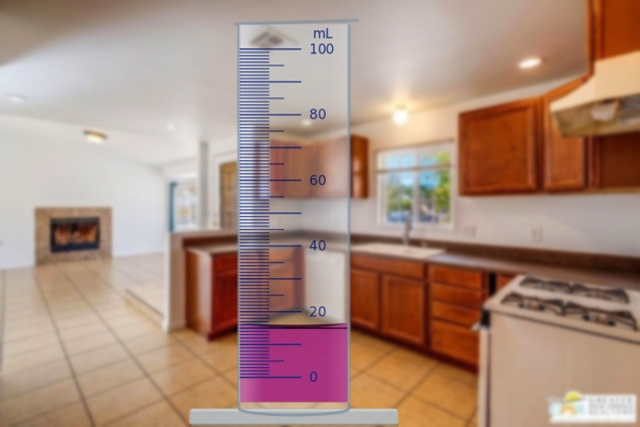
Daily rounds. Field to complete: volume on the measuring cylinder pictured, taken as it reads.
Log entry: 15 mL
